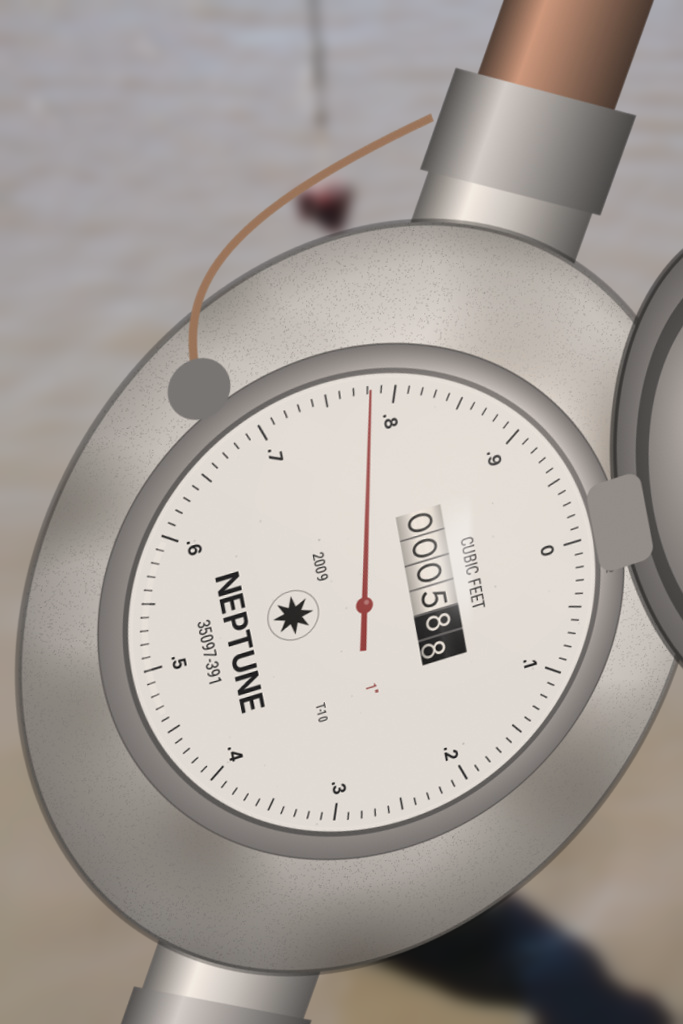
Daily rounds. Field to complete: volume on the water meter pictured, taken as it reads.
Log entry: 587.78 ft³
